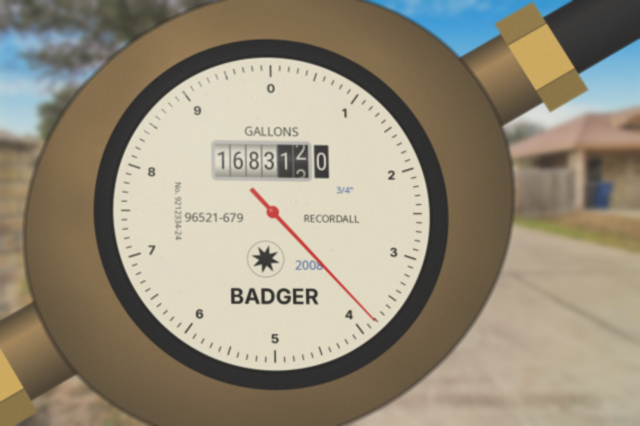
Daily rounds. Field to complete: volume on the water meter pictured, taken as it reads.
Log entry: 1683123.8 gal
